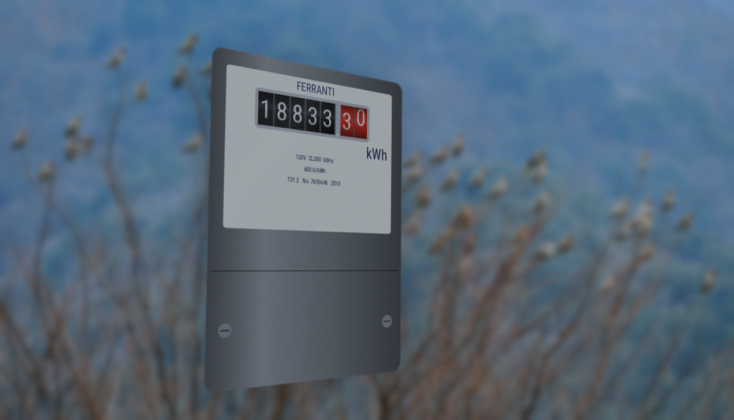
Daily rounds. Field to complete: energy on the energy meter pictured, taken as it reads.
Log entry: 18833.30 kWh
